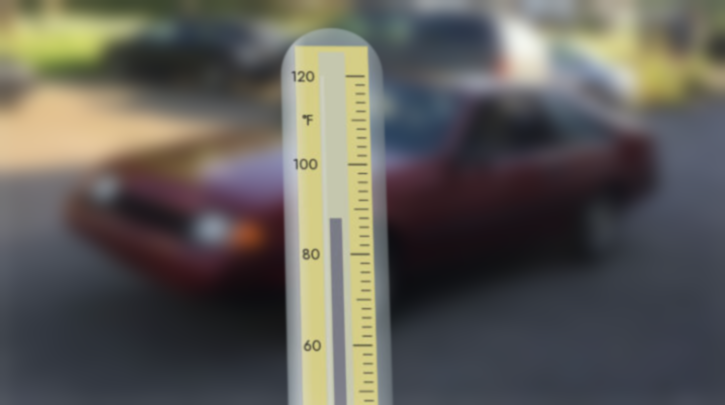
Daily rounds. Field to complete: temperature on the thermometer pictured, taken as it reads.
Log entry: 88 °F
